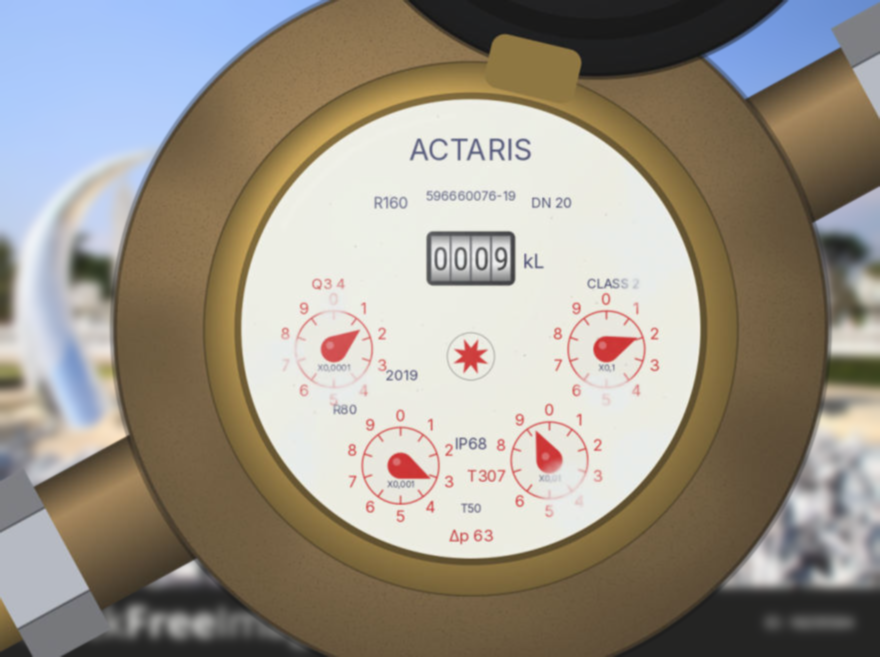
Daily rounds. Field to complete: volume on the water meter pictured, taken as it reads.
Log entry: 9.1931 kL
